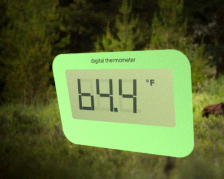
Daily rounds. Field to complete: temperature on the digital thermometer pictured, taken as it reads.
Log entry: 64.4 °F
